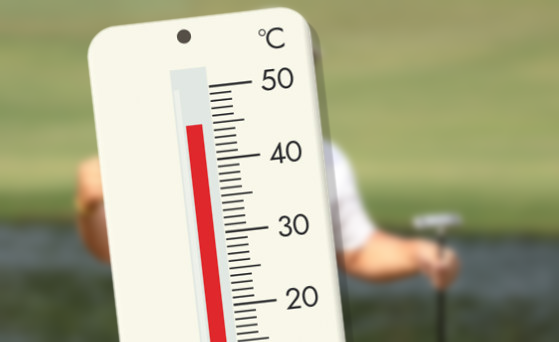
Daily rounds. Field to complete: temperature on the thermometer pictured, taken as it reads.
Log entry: 45 °C
